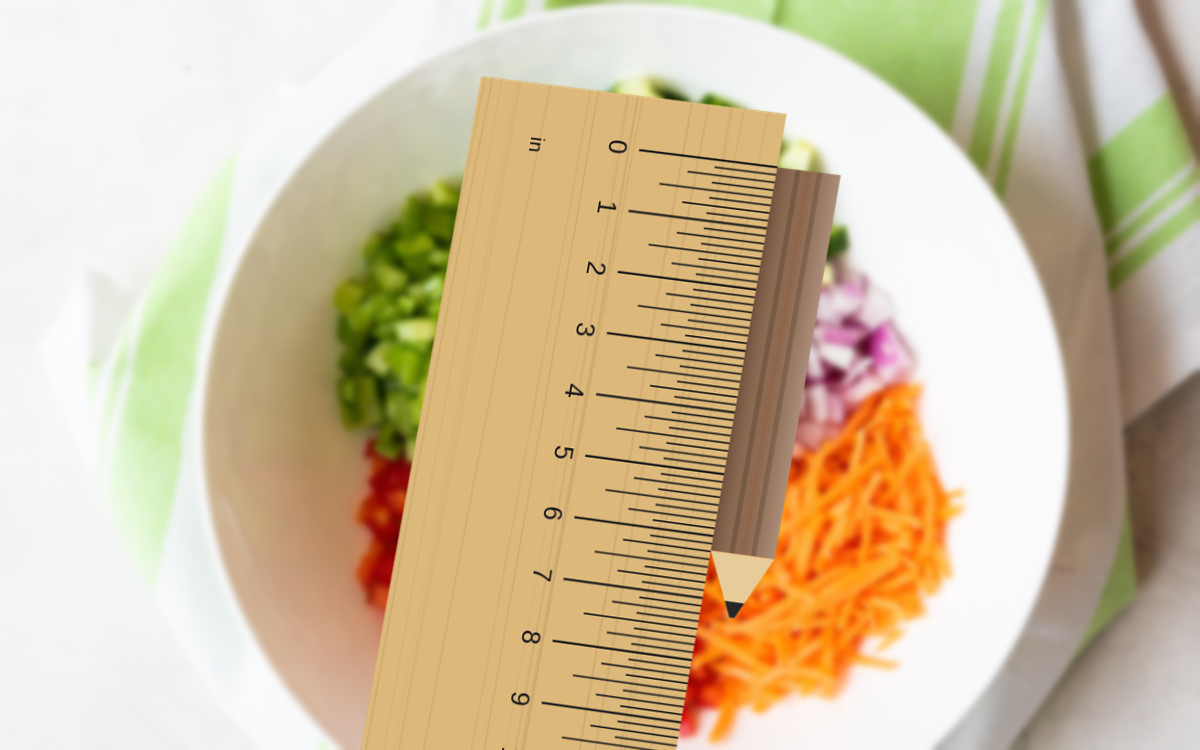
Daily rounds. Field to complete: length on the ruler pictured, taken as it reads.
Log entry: 7.25 in
